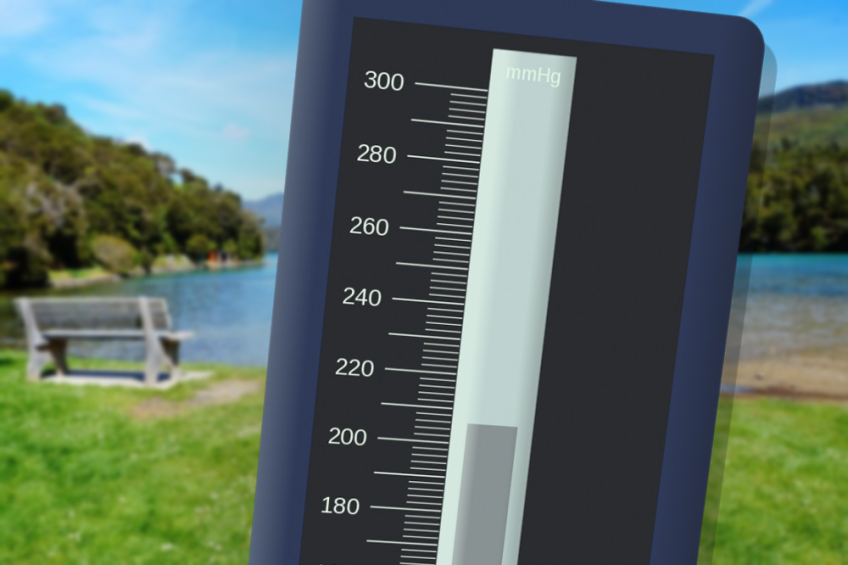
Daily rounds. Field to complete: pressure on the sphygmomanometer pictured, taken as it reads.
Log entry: 206 mmHg
